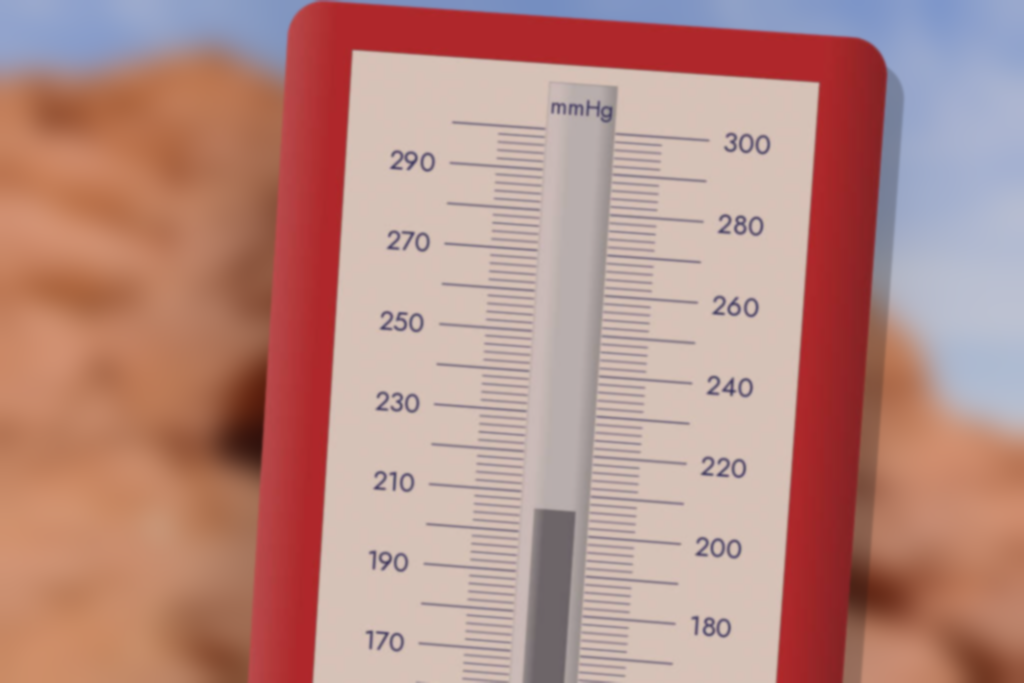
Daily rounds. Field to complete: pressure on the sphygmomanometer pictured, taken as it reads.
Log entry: 206 mmHg
